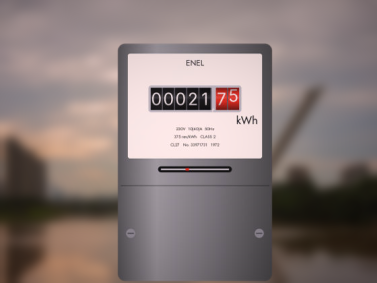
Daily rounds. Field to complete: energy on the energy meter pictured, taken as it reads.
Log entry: 21.75 kWh
